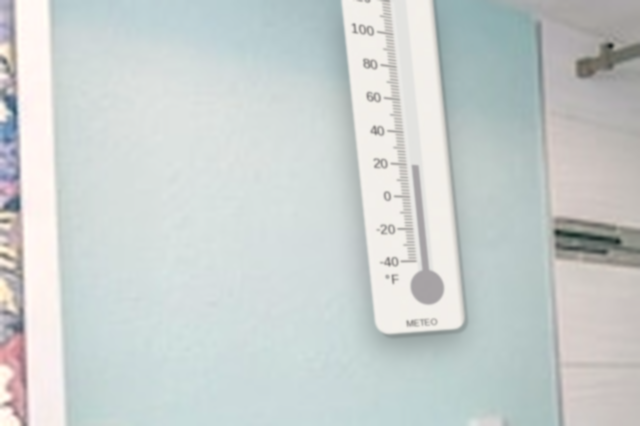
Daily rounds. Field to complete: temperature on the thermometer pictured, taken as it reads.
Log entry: 20 °F
